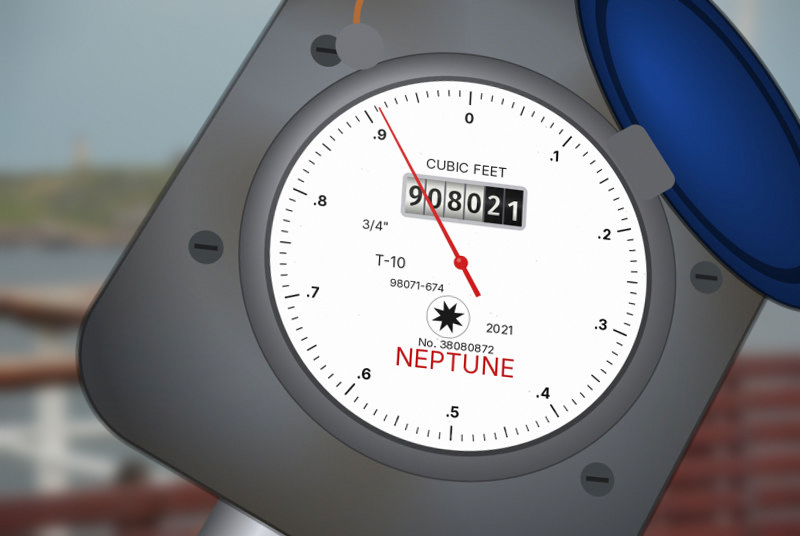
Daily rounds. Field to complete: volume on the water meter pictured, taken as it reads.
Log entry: 908020.91 ft³
